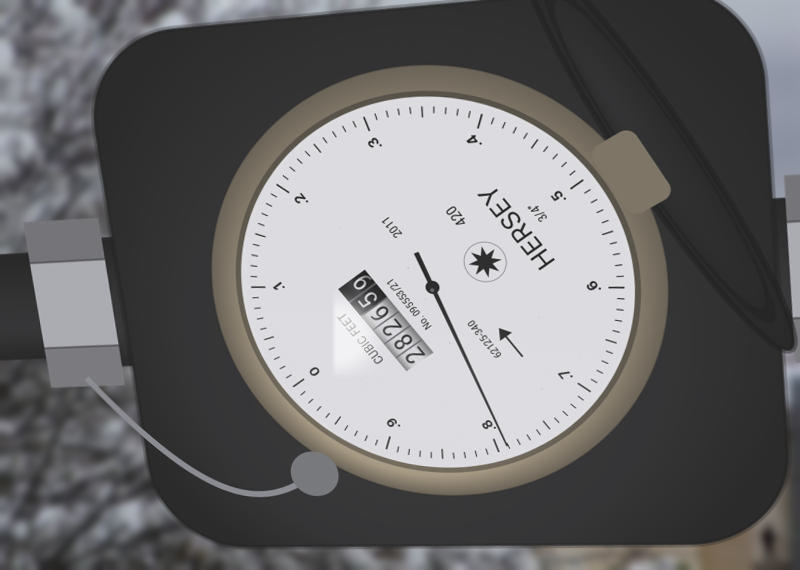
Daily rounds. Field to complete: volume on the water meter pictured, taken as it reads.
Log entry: 282658.79 ft³
